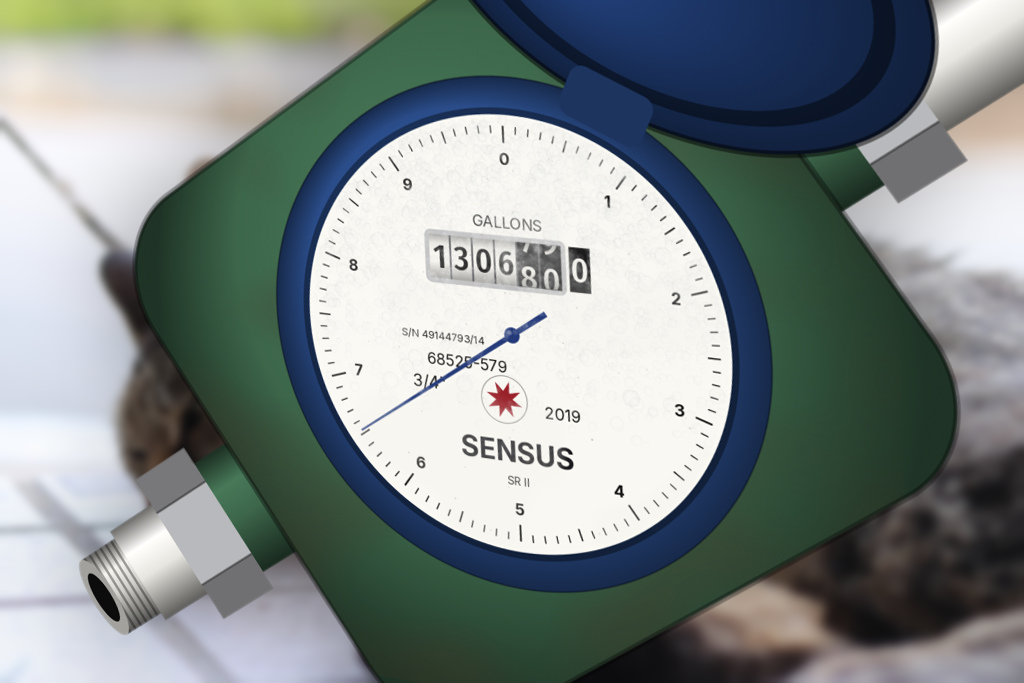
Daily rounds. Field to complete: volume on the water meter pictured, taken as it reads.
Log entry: 1306796.5 gal
